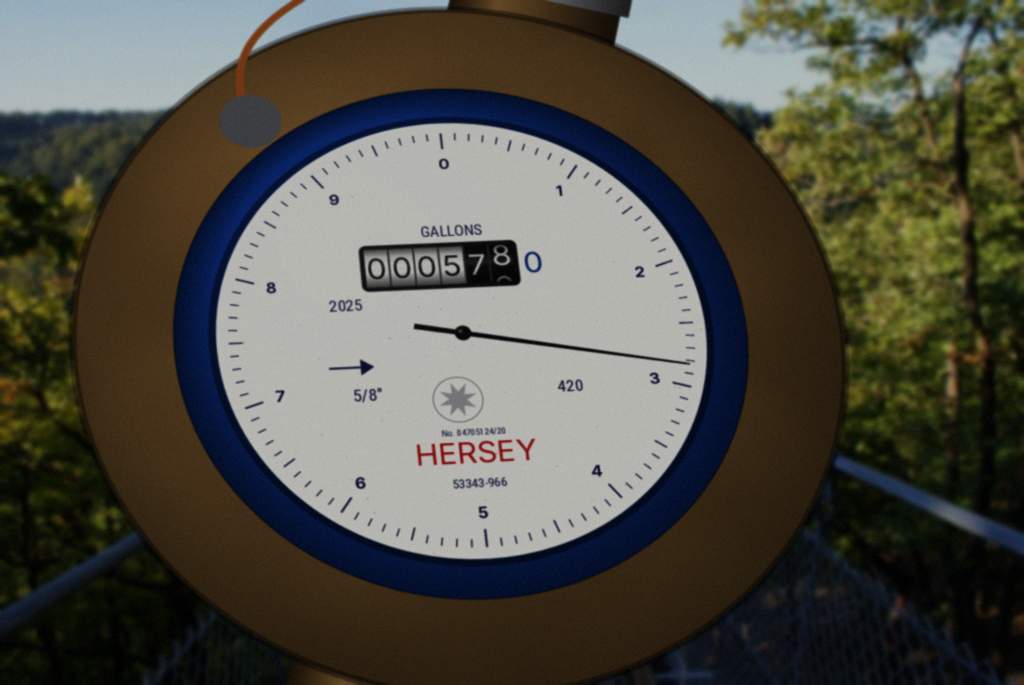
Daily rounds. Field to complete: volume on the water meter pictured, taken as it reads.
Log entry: 5782.8 gal
